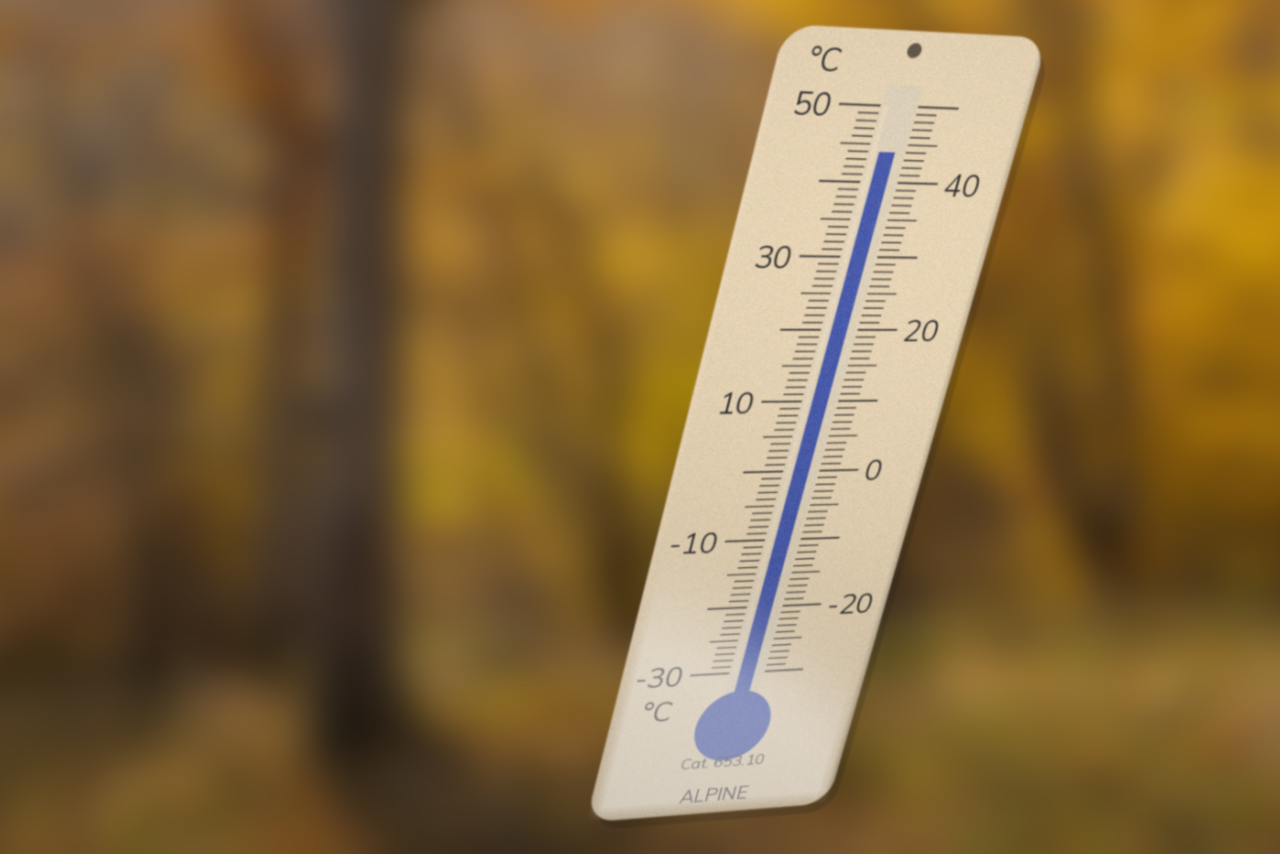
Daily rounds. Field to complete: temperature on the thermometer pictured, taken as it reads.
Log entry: 44 °C
